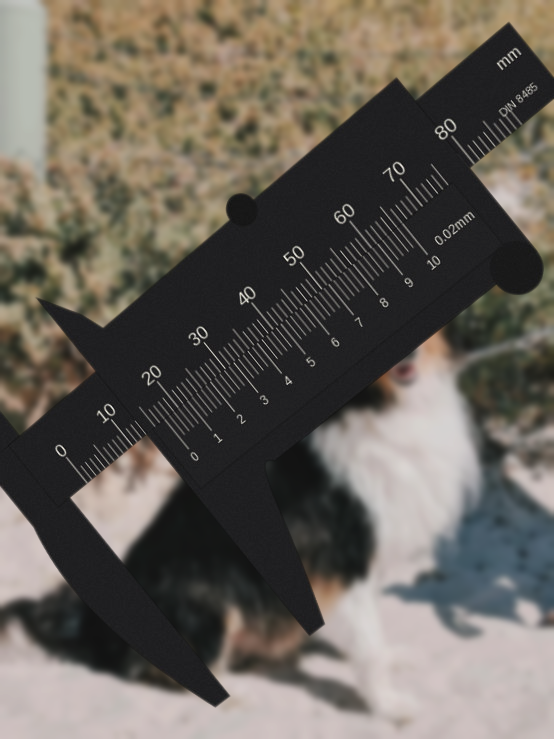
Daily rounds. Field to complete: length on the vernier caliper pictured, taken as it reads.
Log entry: 17.0 mm
